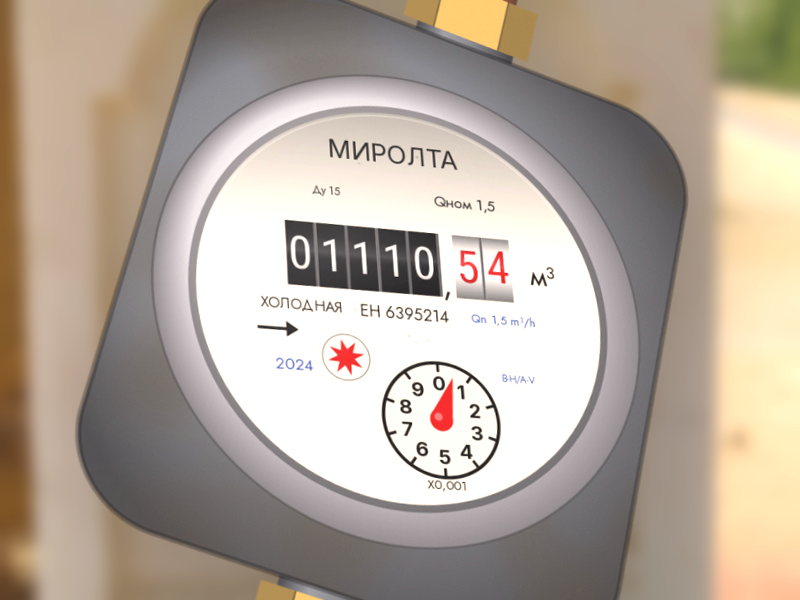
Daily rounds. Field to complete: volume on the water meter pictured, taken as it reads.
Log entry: 1110.540 m³
